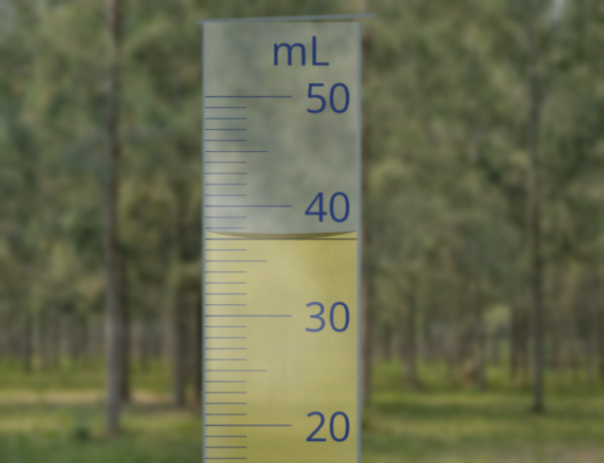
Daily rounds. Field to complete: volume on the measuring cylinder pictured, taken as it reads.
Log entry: 37 mL
